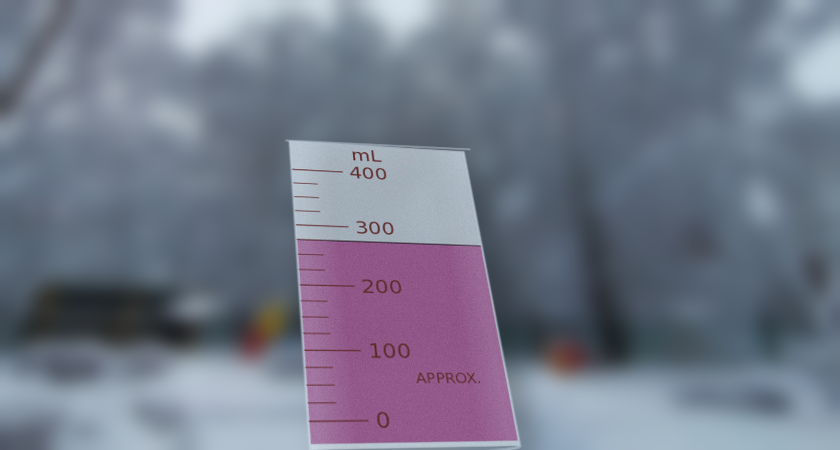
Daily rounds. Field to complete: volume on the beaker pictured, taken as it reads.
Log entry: 275 mL
